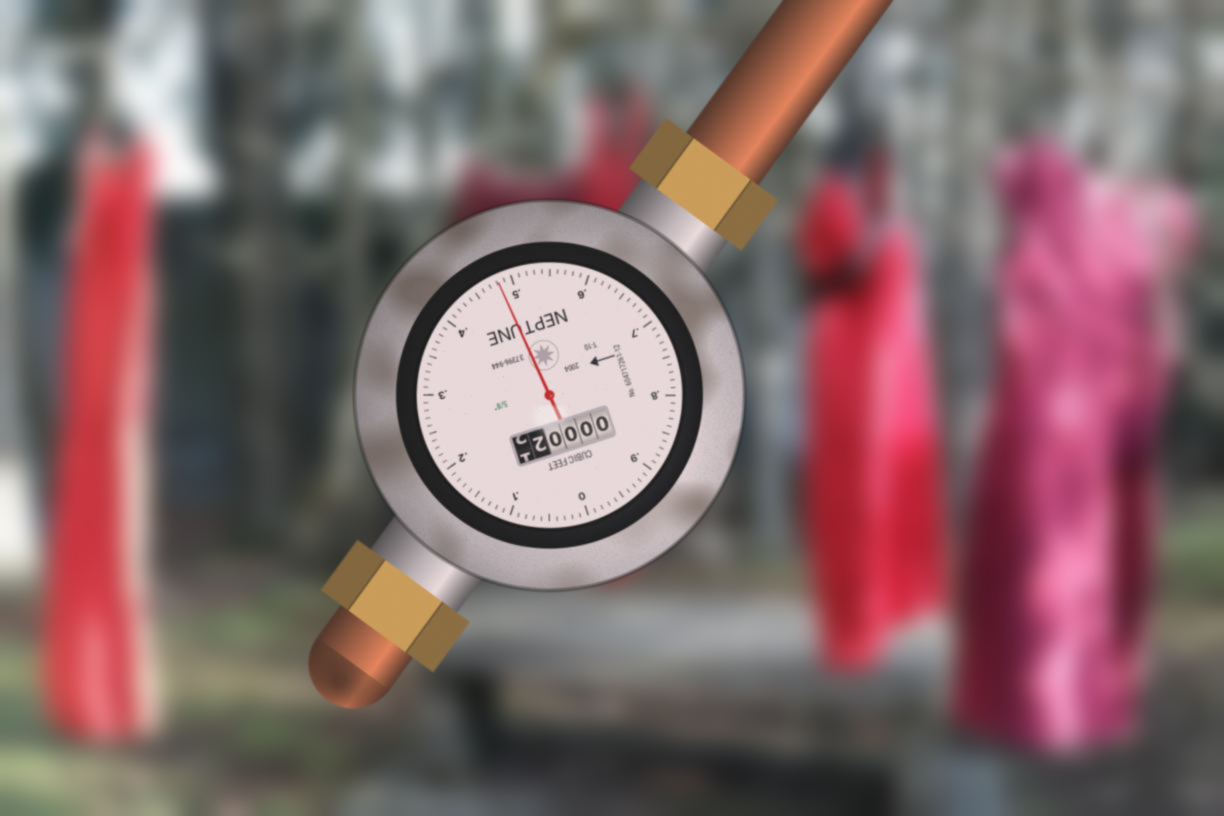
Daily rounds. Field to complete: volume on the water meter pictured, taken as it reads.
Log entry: 21.48 ft³
